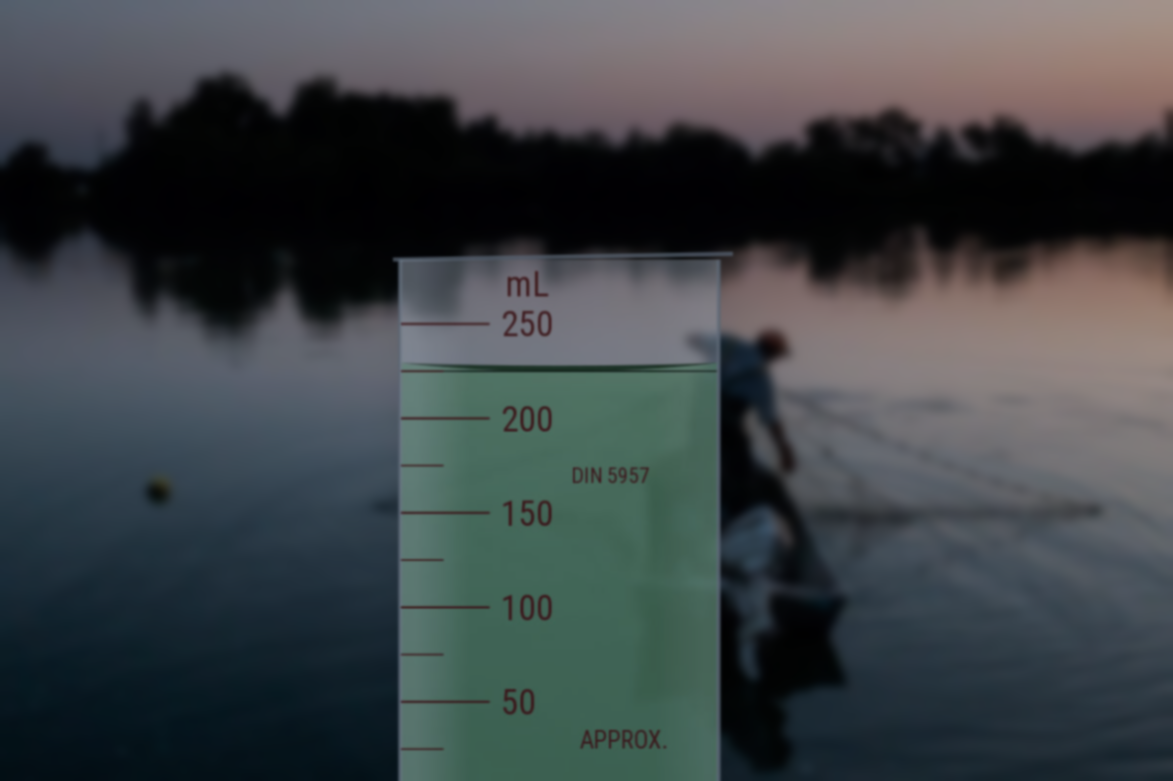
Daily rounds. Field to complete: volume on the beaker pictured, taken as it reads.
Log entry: 225 mL
